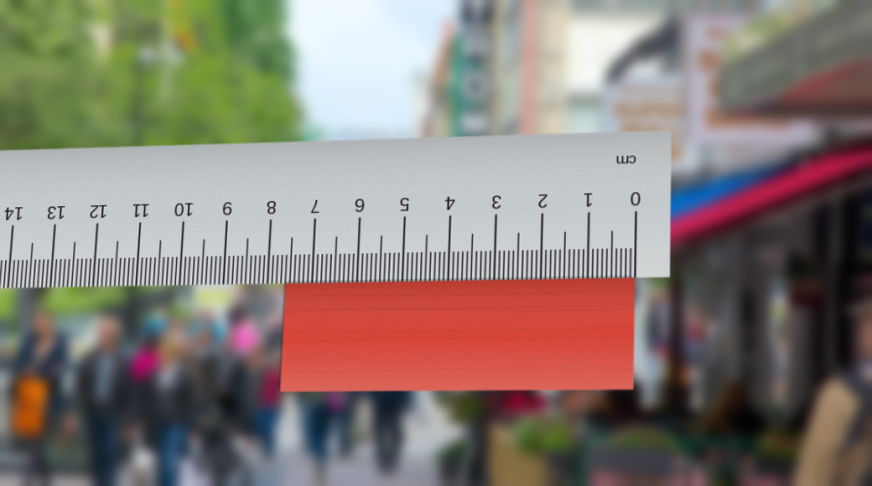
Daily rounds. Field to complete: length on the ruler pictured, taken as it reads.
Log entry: 7.6 cm
